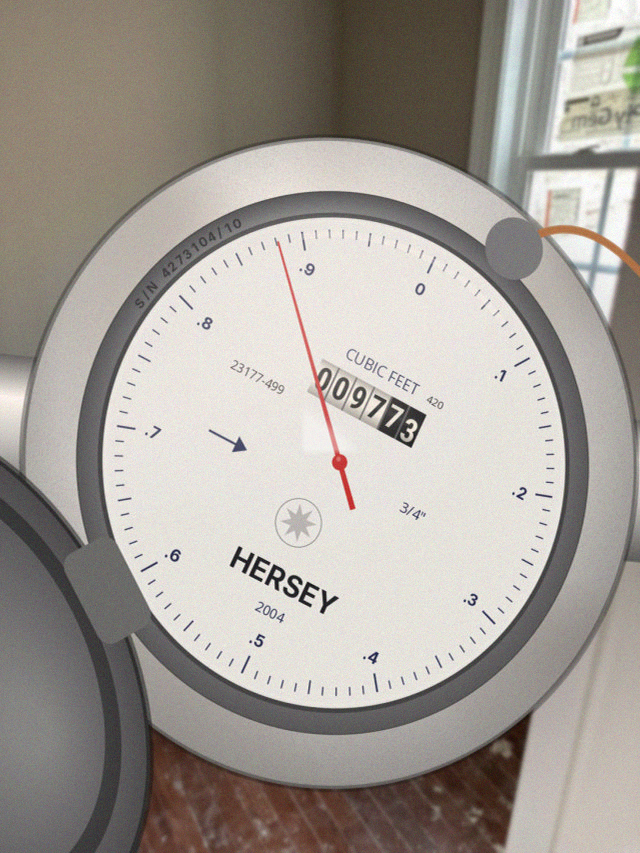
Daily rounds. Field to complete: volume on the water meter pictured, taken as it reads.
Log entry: 9772.88 ft³
